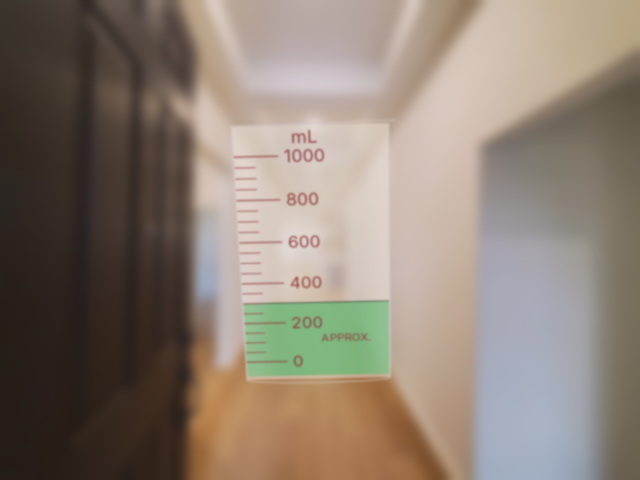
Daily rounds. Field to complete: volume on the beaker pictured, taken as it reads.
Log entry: 300 mL
